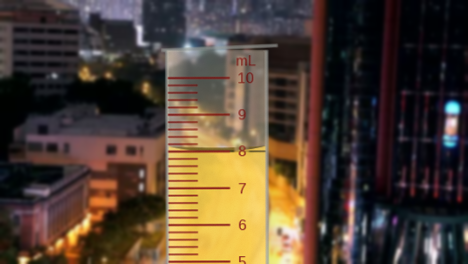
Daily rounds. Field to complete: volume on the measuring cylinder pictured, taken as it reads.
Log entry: 8 mL
